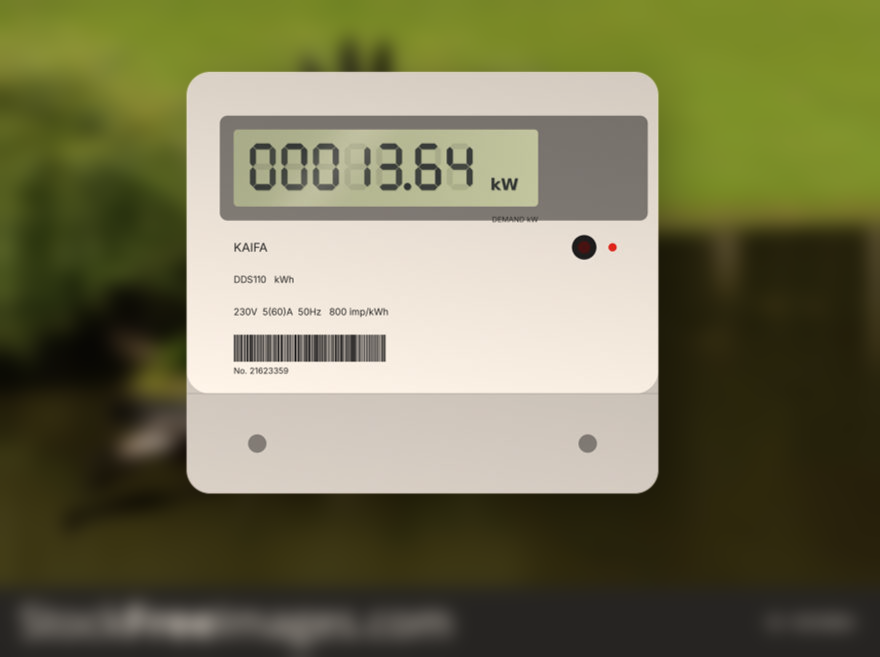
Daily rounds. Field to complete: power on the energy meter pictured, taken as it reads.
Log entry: 13.64 kW
